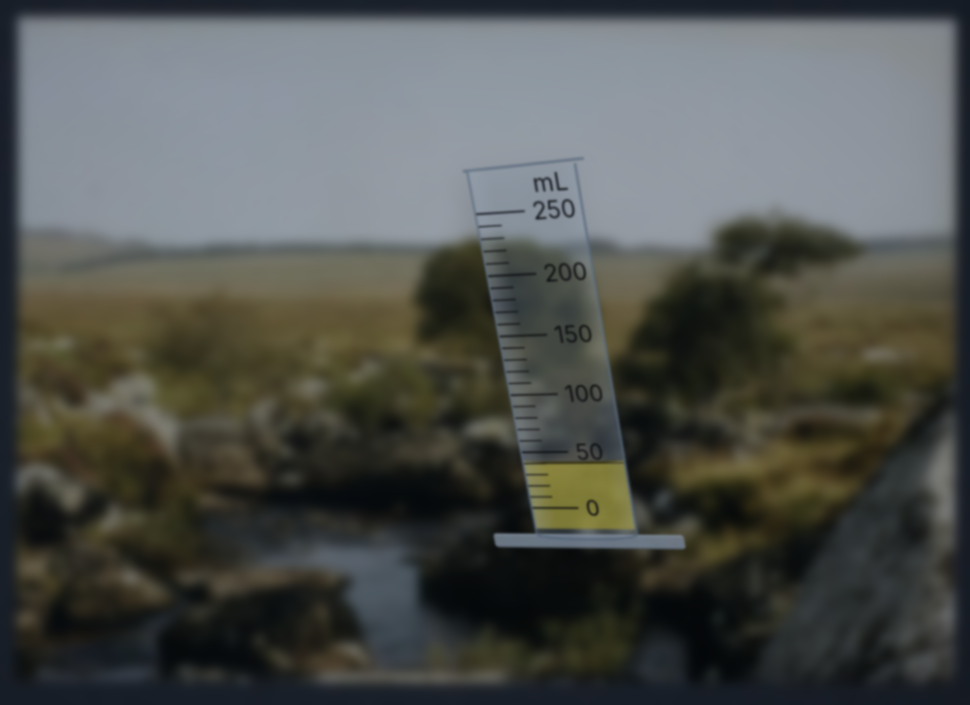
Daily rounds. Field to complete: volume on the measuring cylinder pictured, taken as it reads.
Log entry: 40 mL
